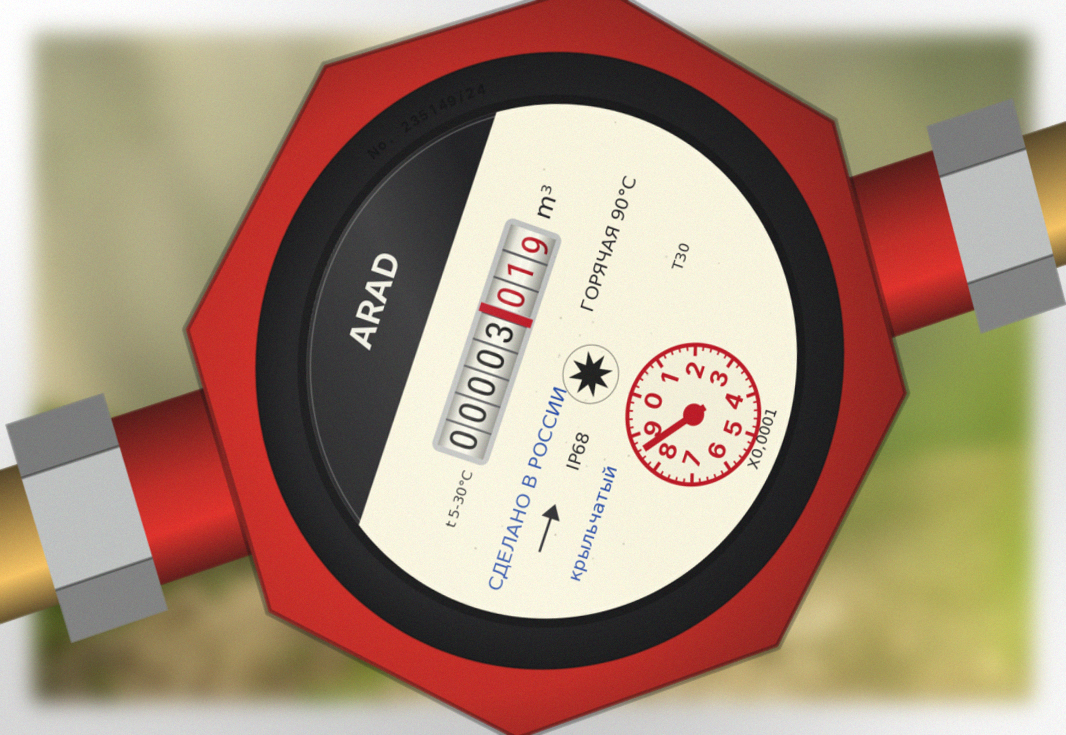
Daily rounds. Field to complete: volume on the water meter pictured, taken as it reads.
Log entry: 3.0188 m³
